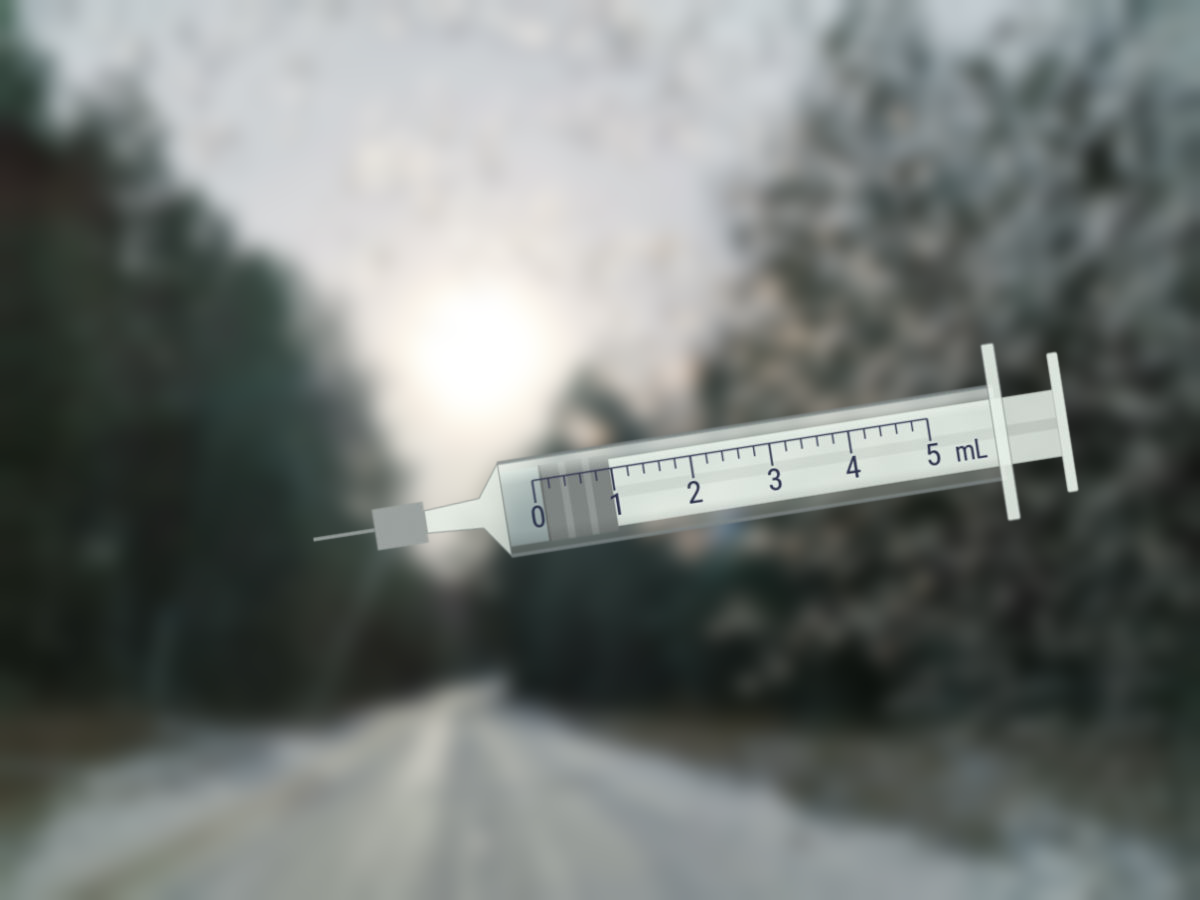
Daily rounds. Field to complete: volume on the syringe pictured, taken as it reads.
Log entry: 0.1 mL
